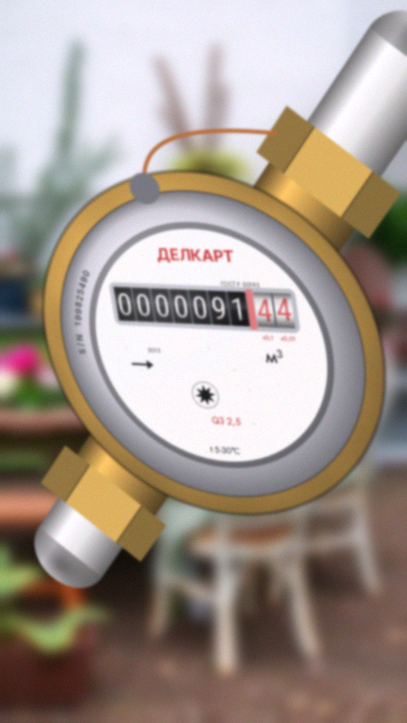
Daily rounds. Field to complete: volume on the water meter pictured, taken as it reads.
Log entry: 91.44 m³
